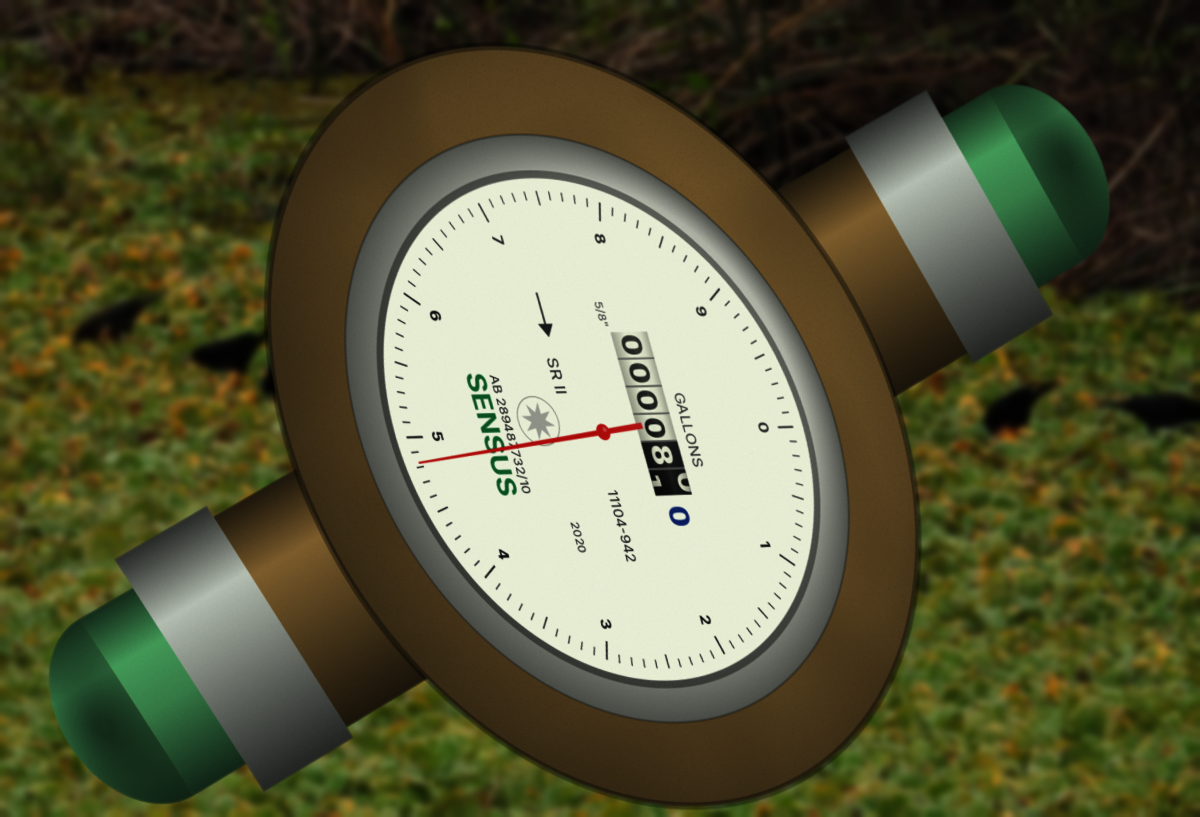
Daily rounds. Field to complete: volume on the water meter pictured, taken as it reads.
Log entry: 804.8 gal
